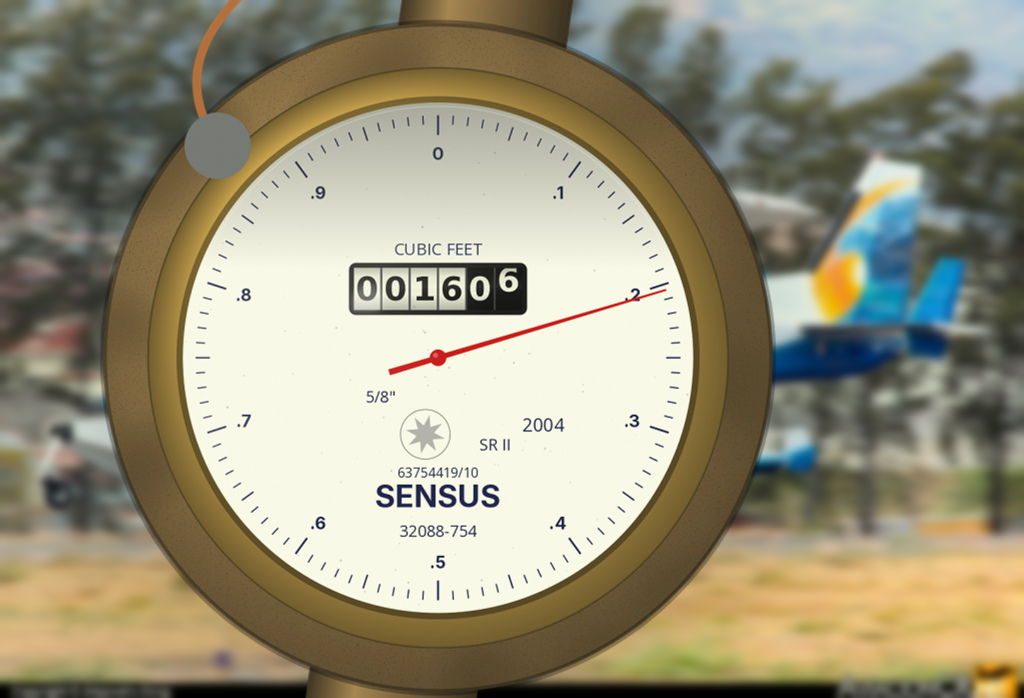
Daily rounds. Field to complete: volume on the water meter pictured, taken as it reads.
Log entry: 1606.20 ft³
